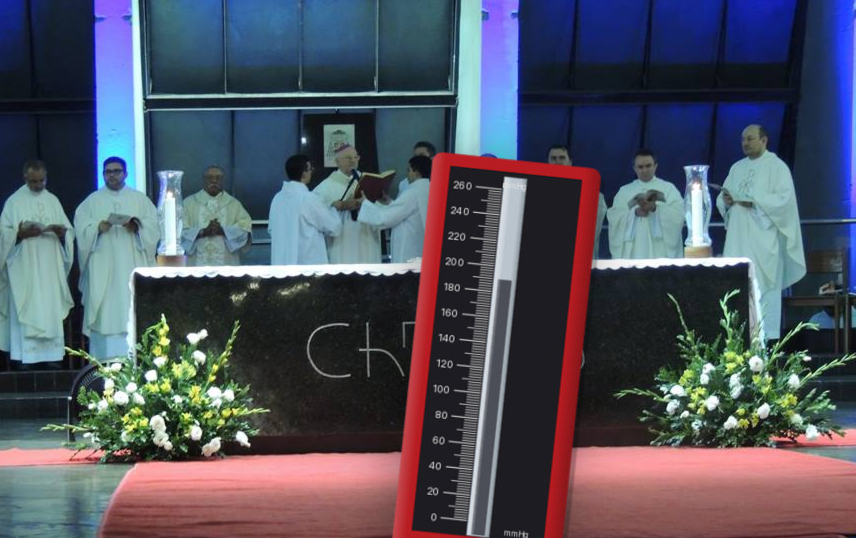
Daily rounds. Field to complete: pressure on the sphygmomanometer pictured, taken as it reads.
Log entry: 190 mmHg
